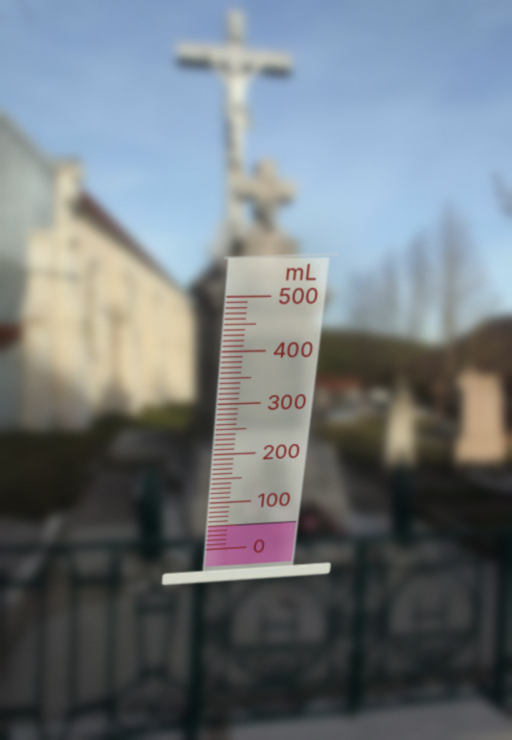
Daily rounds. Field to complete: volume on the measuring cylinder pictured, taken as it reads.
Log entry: 50 mL
